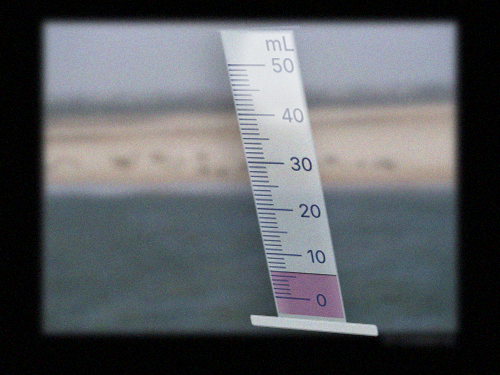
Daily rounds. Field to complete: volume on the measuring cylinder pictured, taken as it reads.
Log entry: 6 mL
